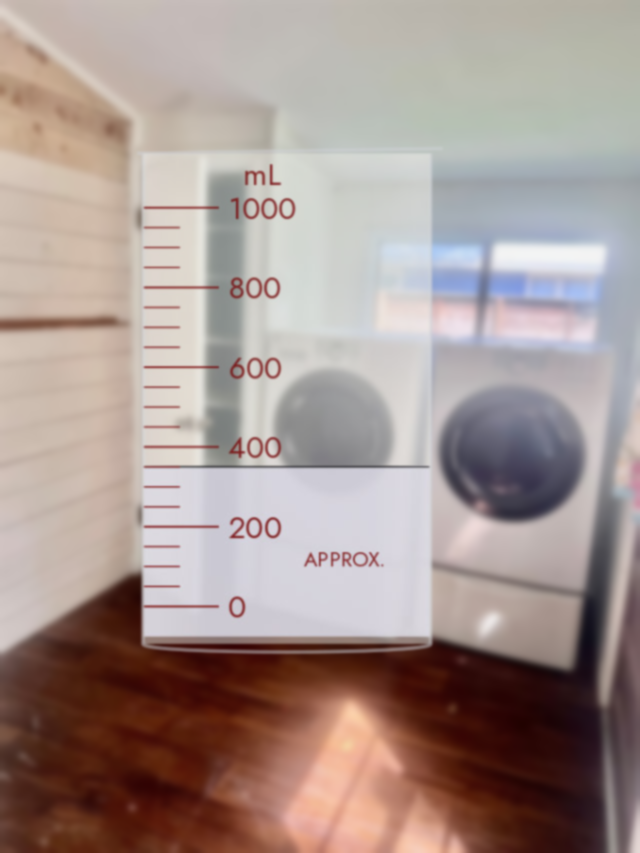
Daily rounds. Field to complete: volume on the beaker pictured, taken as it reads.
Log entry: 350 mL
